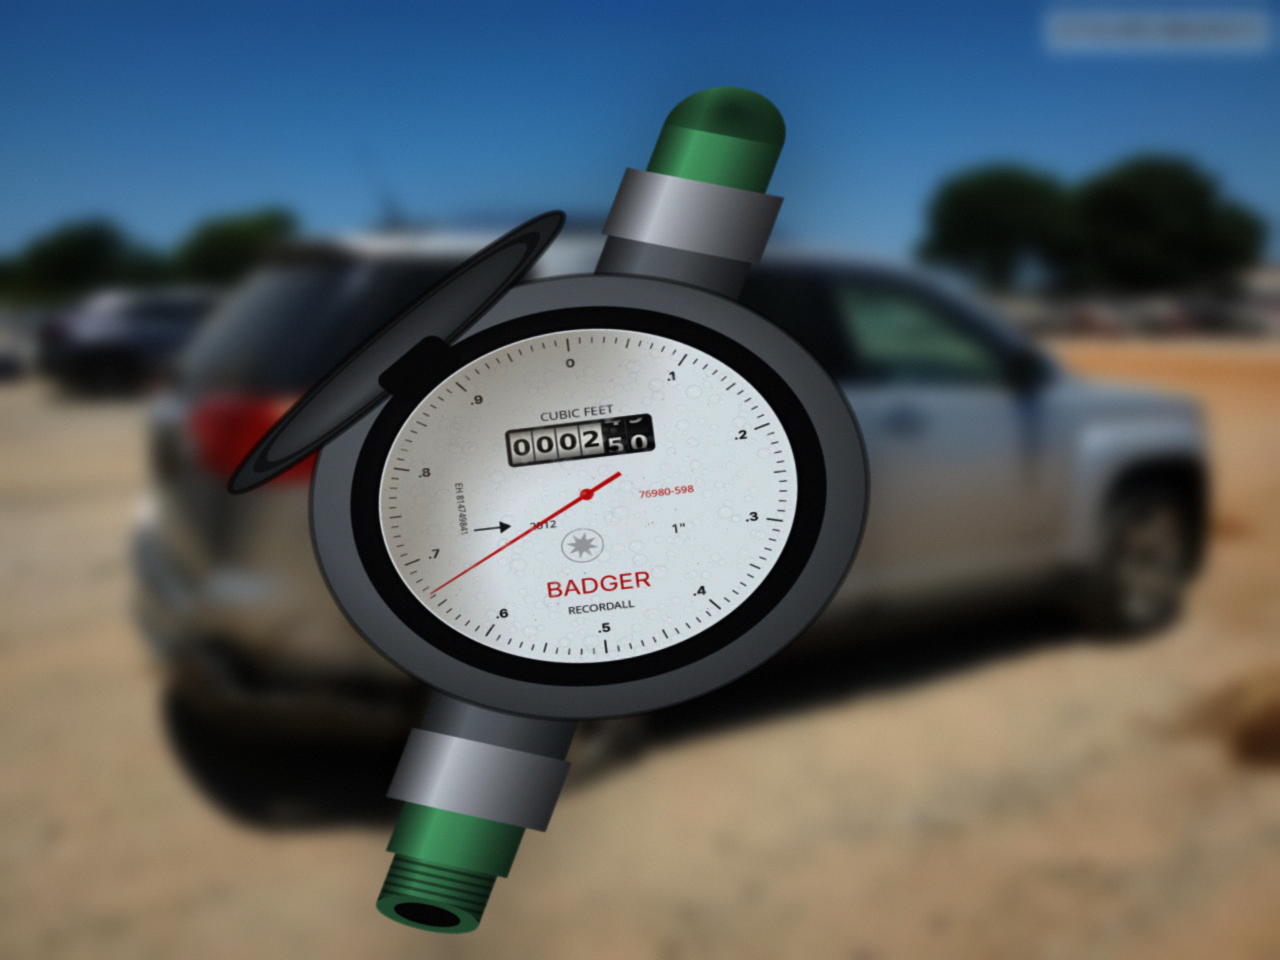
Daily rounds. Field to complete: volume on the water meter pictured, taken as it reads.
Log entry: 249.66 ft³
